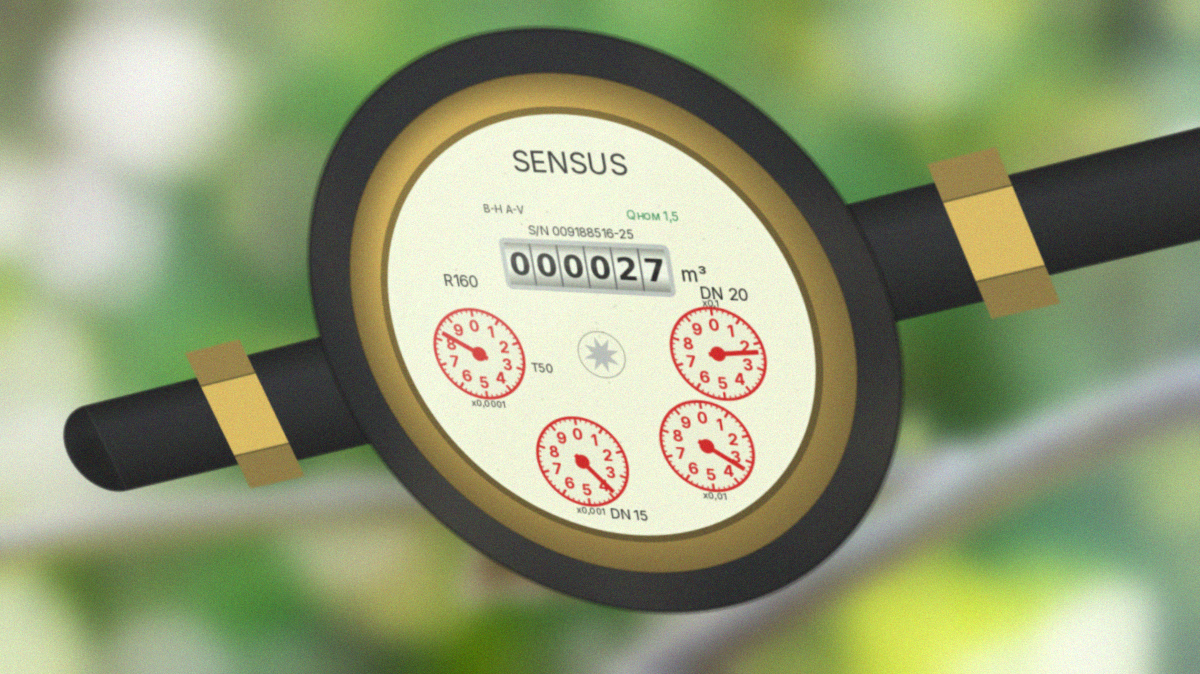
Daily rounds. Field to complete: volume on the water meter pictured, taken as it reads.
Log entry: 27.2338 m³
